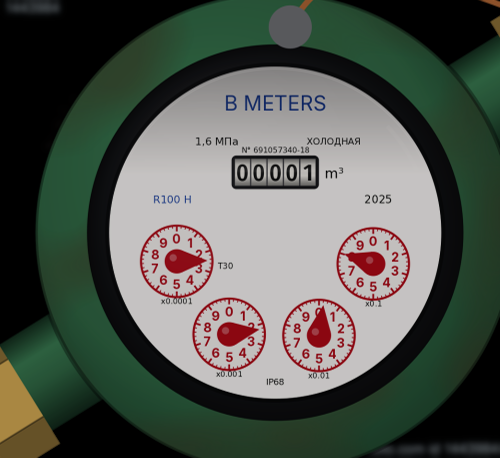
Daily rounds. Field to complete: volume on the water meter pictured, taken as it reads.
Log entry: 1.8022 m³
